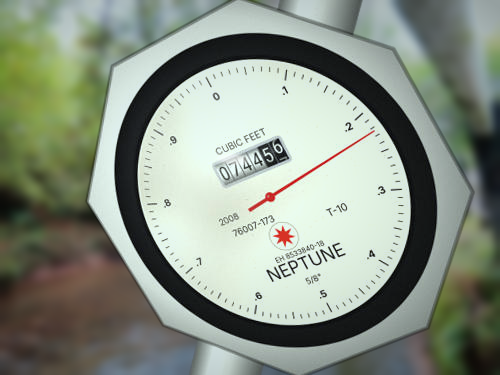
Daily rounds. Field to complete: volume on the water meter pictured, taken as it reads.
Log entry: 74456.22 ft³
